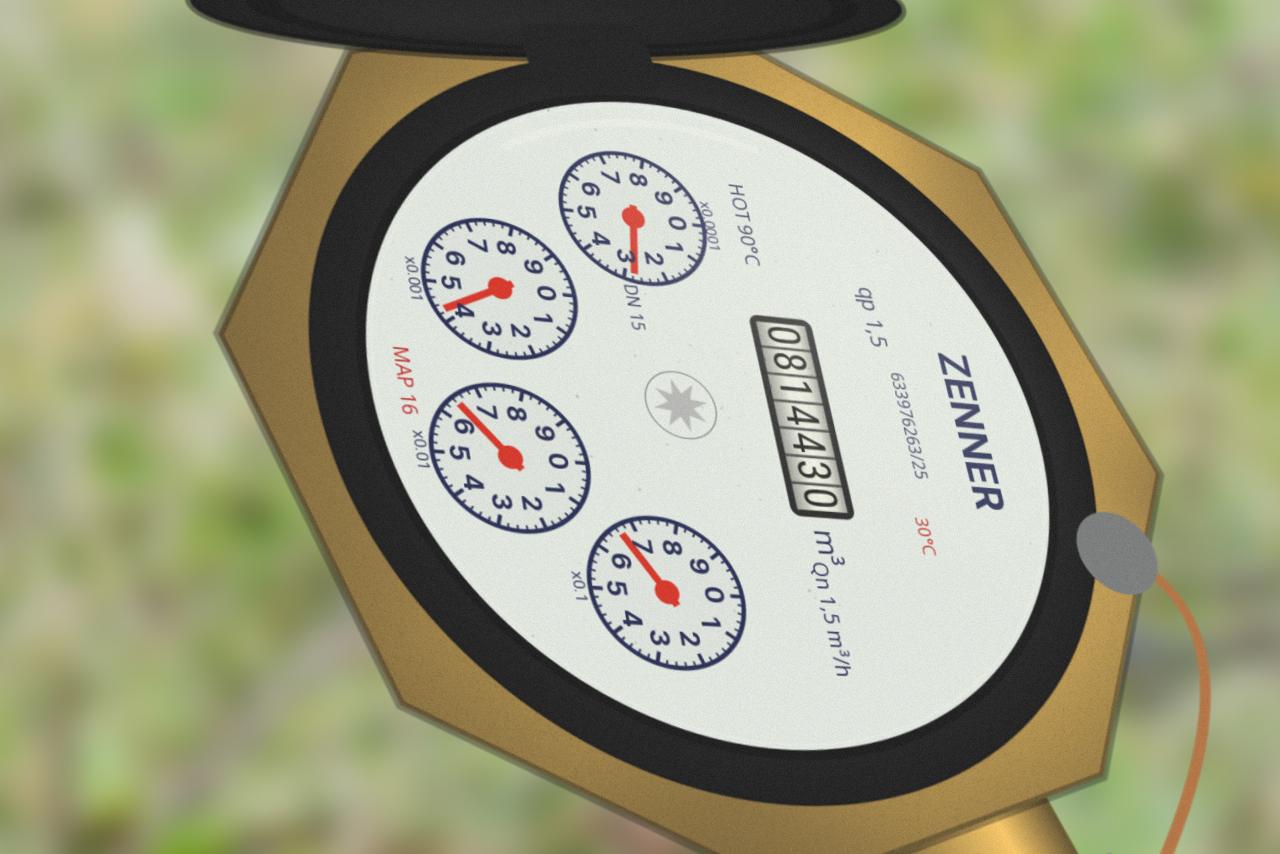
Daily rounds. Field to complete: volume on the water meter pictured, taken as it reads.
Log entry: 814430.6642 m³
